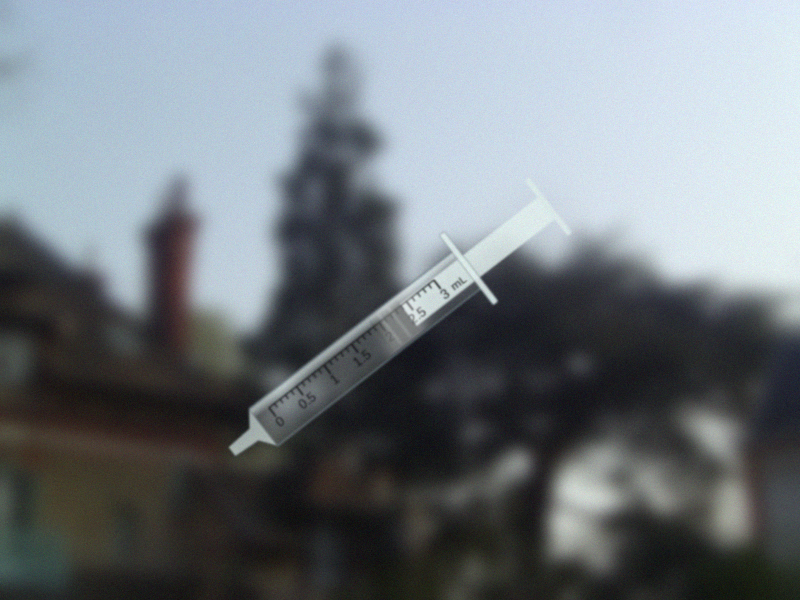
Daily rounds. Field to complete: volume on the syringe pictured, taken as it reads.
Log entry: 1.9 mL
